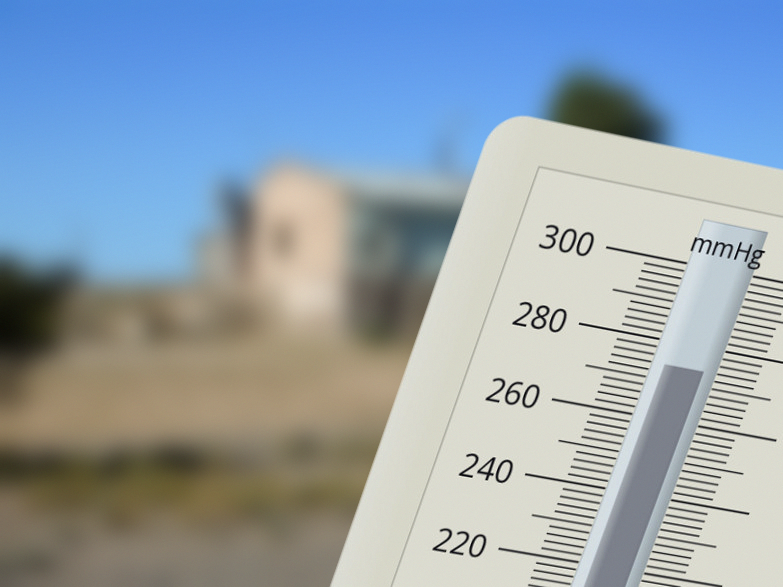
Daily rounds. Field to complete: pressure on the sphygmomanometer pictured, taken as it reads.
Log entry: 274 mmHg
